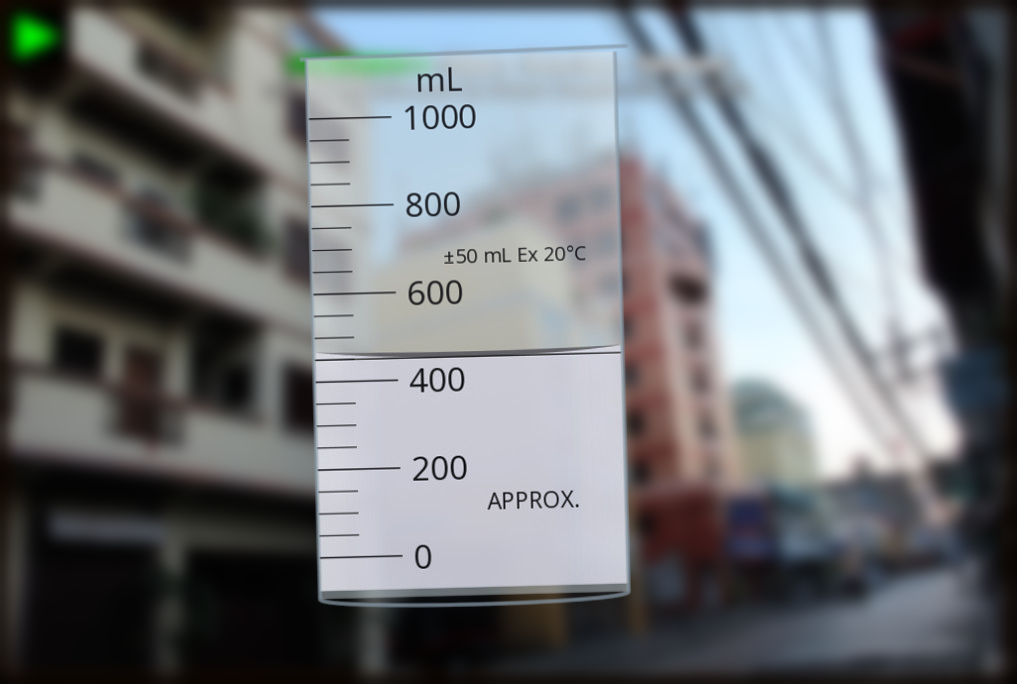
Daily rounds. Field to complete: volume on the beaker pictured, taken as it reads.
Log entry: 450 mL
